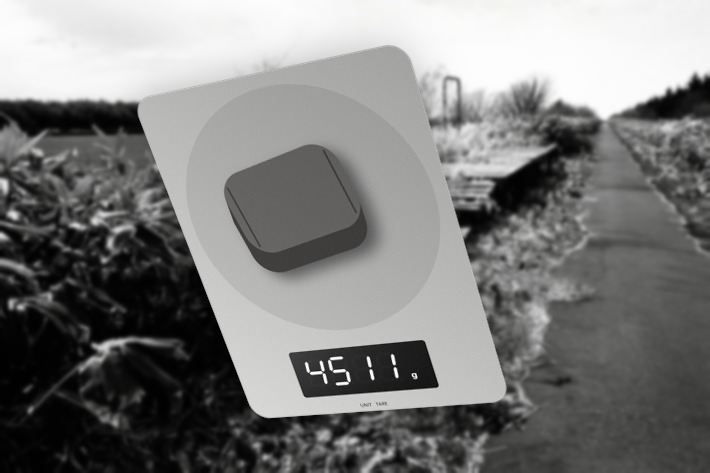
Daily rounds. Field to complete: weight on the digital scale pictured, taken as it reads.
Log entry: 4511 g
